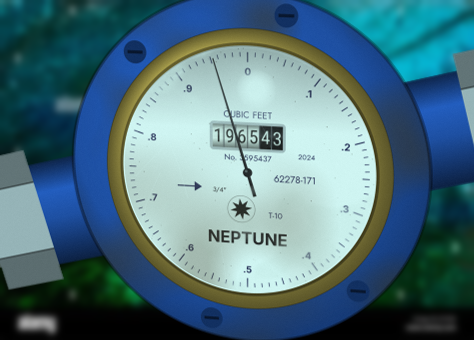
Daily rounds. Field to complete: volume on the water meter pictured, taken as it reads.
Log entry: 196542.95 ft³
